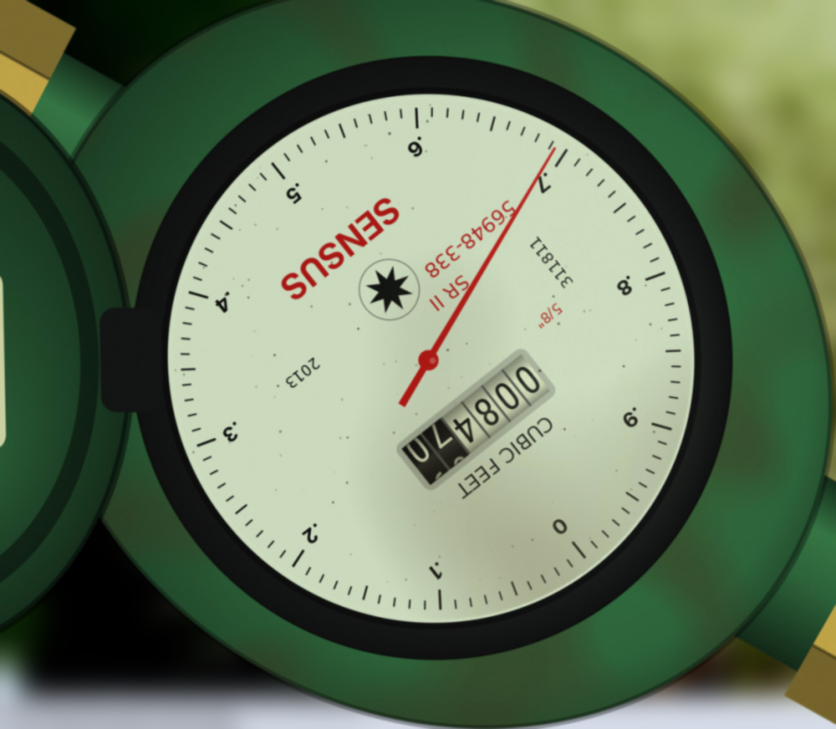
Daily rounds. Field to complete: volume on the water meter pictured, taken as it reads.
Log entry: 8469.69 ft³
